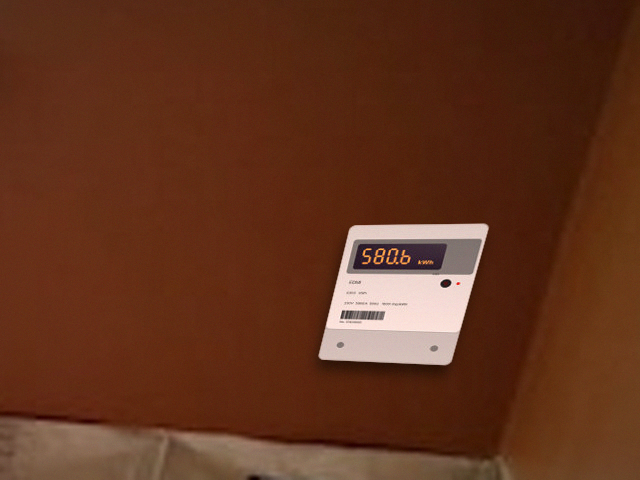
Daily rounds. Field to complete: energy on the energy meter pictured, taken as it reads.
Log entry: 580.6 kWh
